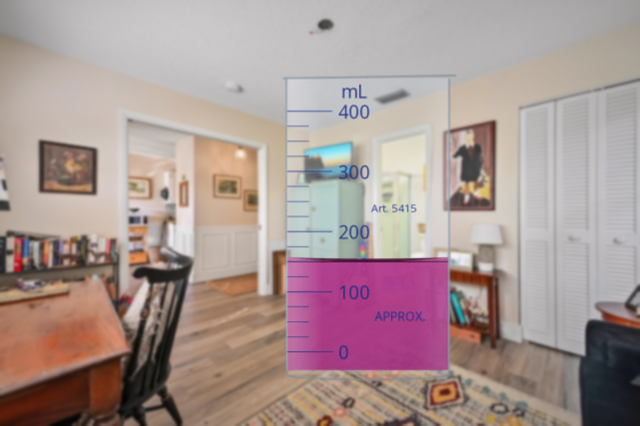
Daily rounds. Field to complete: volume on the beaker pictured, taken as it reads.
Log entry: 150 mL
